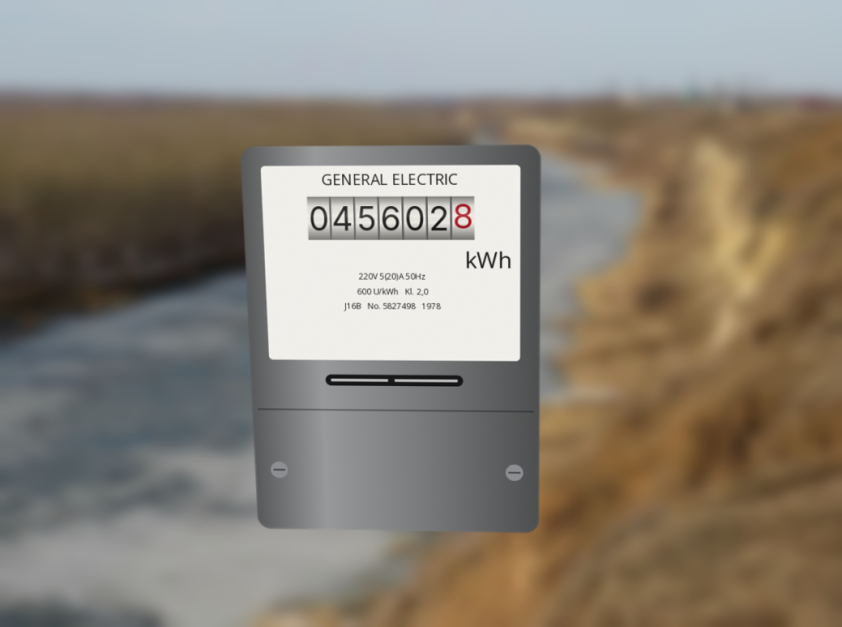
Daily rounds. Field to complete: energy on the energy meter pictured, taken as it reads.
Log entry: 45602.8 kWh
